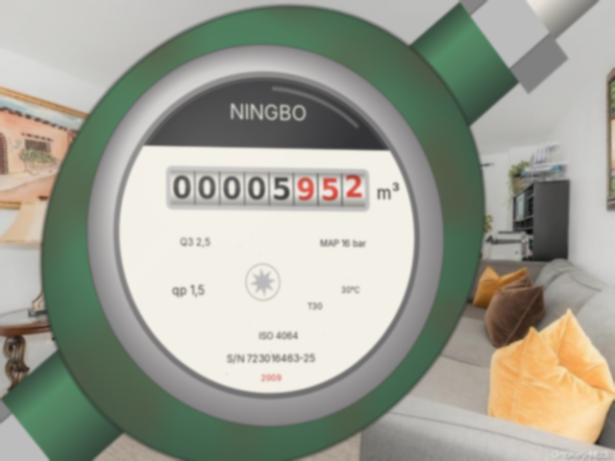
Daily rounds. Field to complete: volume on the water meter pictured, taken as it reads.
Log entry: 5.952 m³
